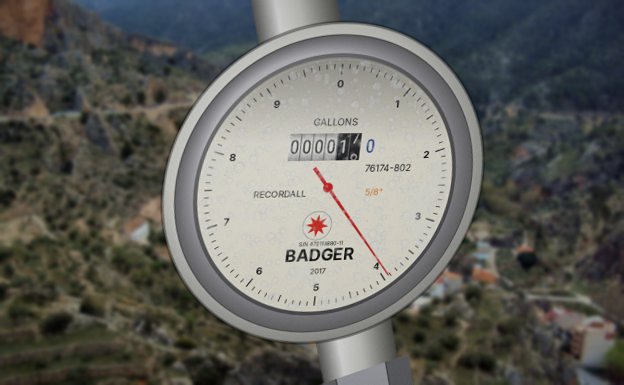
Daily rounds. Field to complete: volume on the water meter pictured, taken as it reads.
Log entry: 173.9 gal
